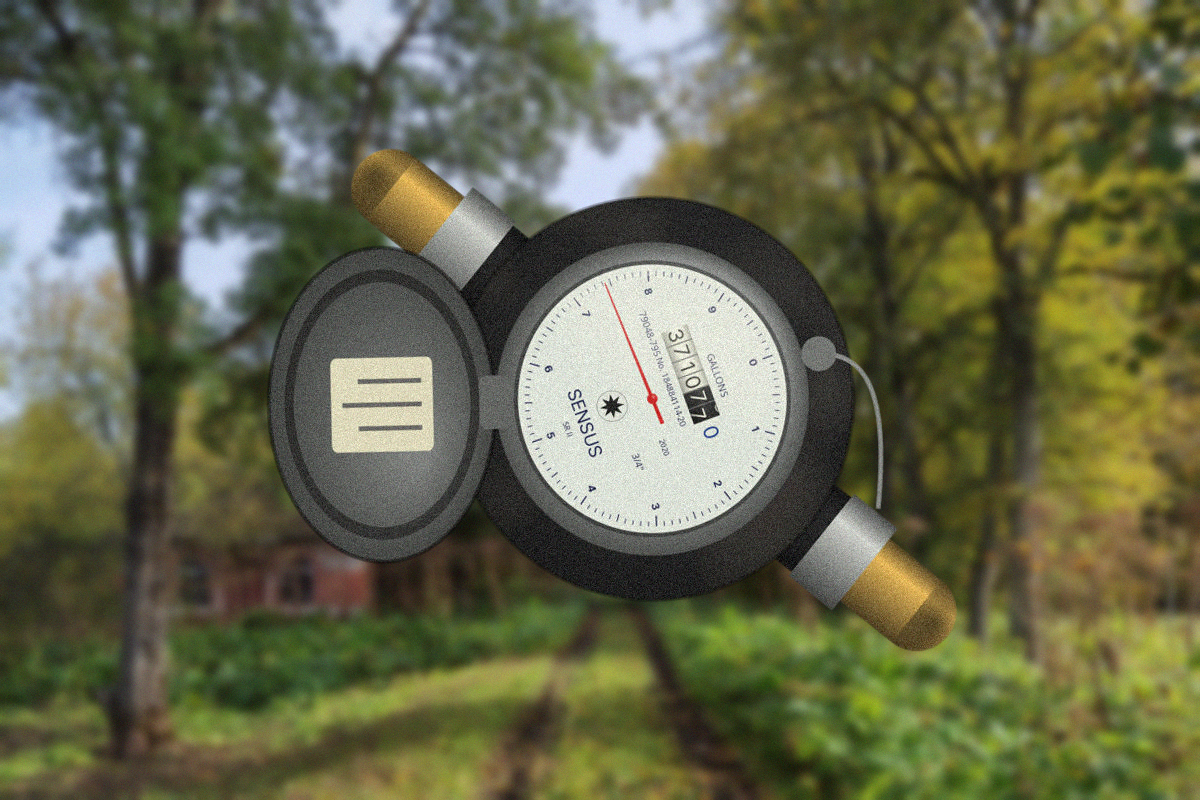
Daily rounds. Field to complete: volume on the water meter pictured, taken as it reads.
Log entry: 3710767.4 gal
